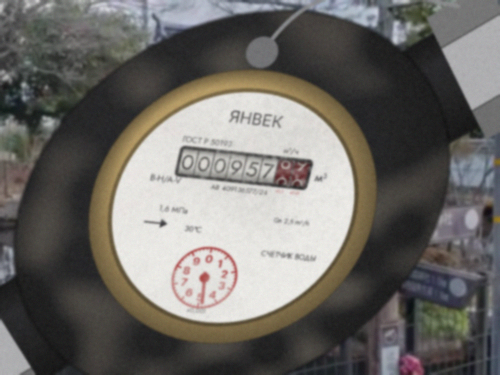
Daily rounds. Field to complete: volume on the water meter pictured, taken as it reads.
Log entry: 957.894 m³
